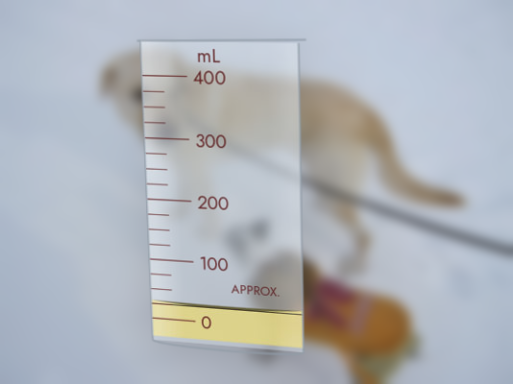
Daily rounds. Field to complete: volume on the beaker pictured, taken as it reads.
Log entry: 25 mL
